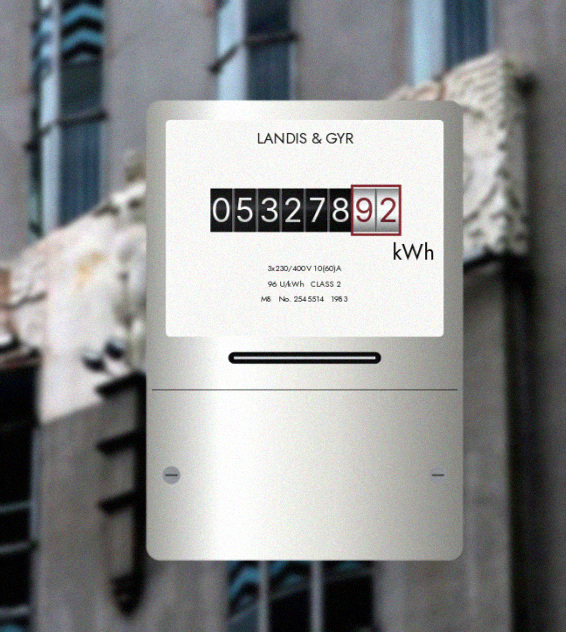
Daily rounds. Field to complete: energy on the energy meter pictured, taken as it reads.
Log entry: 53278.92 kWh
